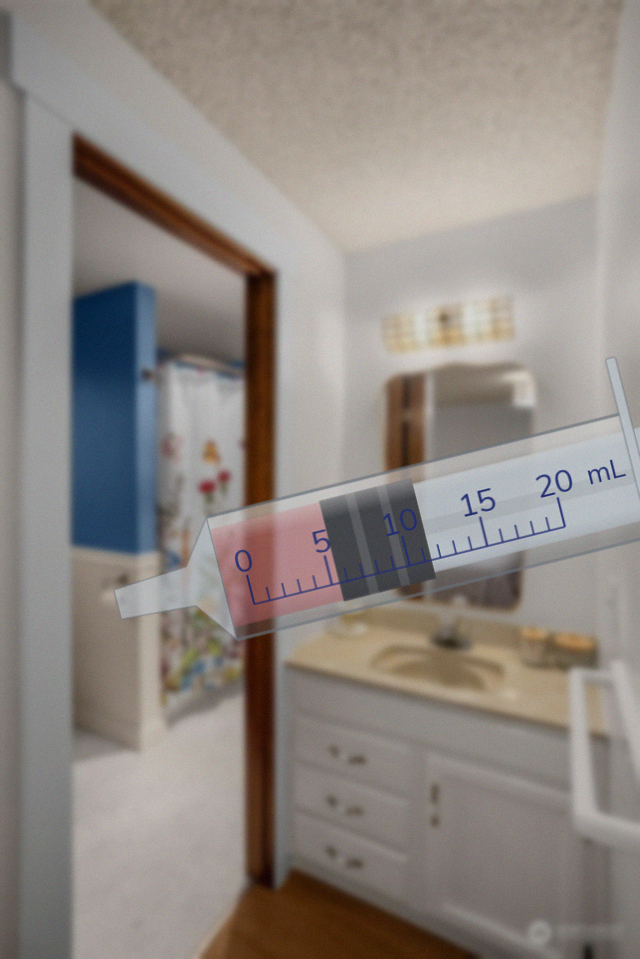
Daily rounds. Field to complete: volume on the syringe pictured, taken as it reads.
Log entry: 5.5 mL
